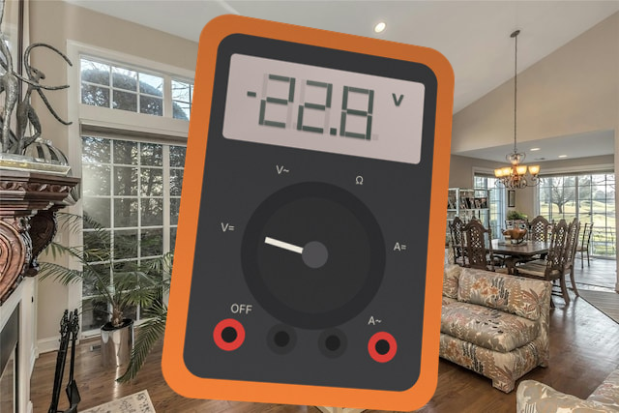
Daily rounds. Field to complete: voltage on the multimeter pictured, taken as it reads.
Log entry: -22.8 V
